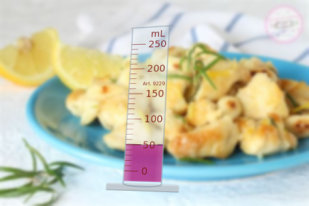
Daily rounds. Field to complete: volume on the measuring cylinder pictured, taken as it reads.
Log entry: 50 mL
